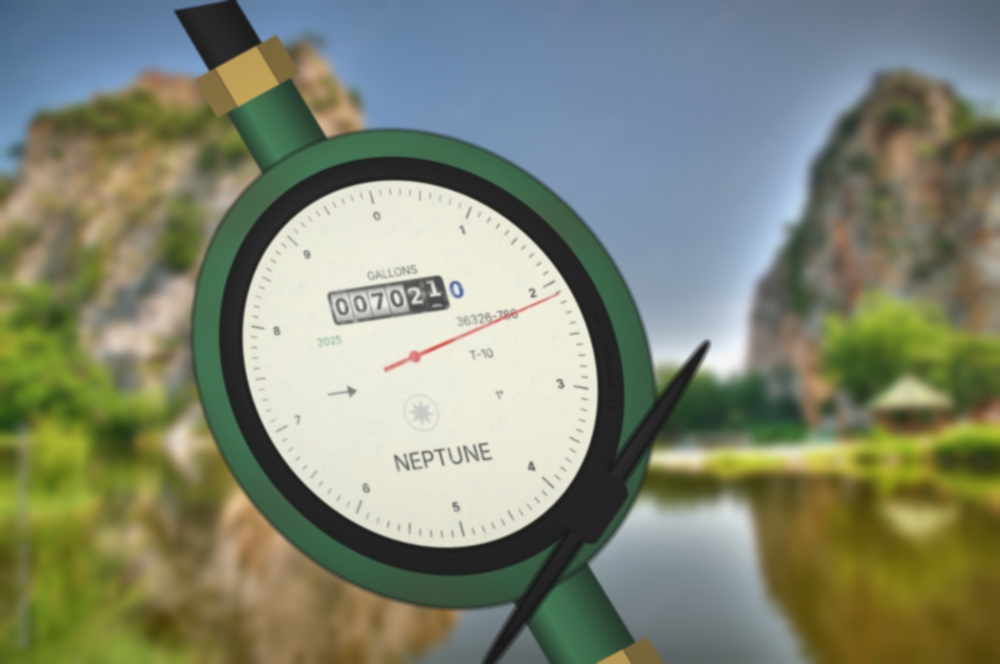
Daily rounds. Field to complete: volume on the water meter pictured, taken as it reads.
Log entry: 70212.1 gal
